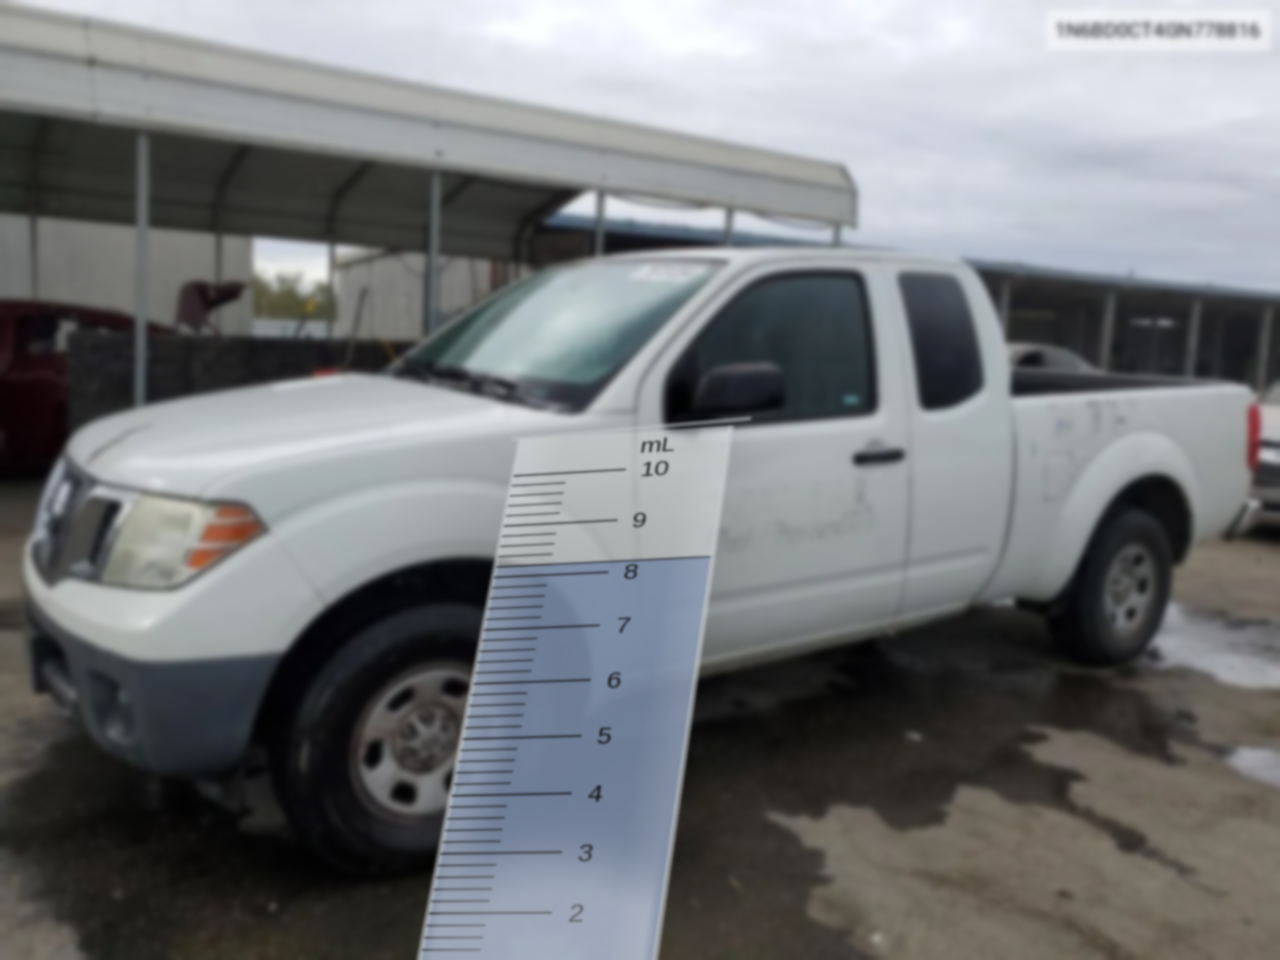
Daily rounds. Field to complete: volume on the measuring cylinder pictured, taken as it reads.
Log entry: 8.2 mL
